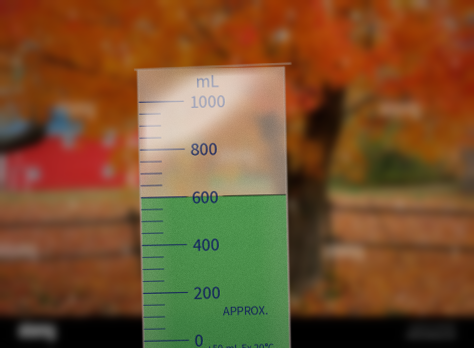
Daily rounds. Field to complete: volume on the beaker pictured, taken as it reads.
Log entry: 600 mL
